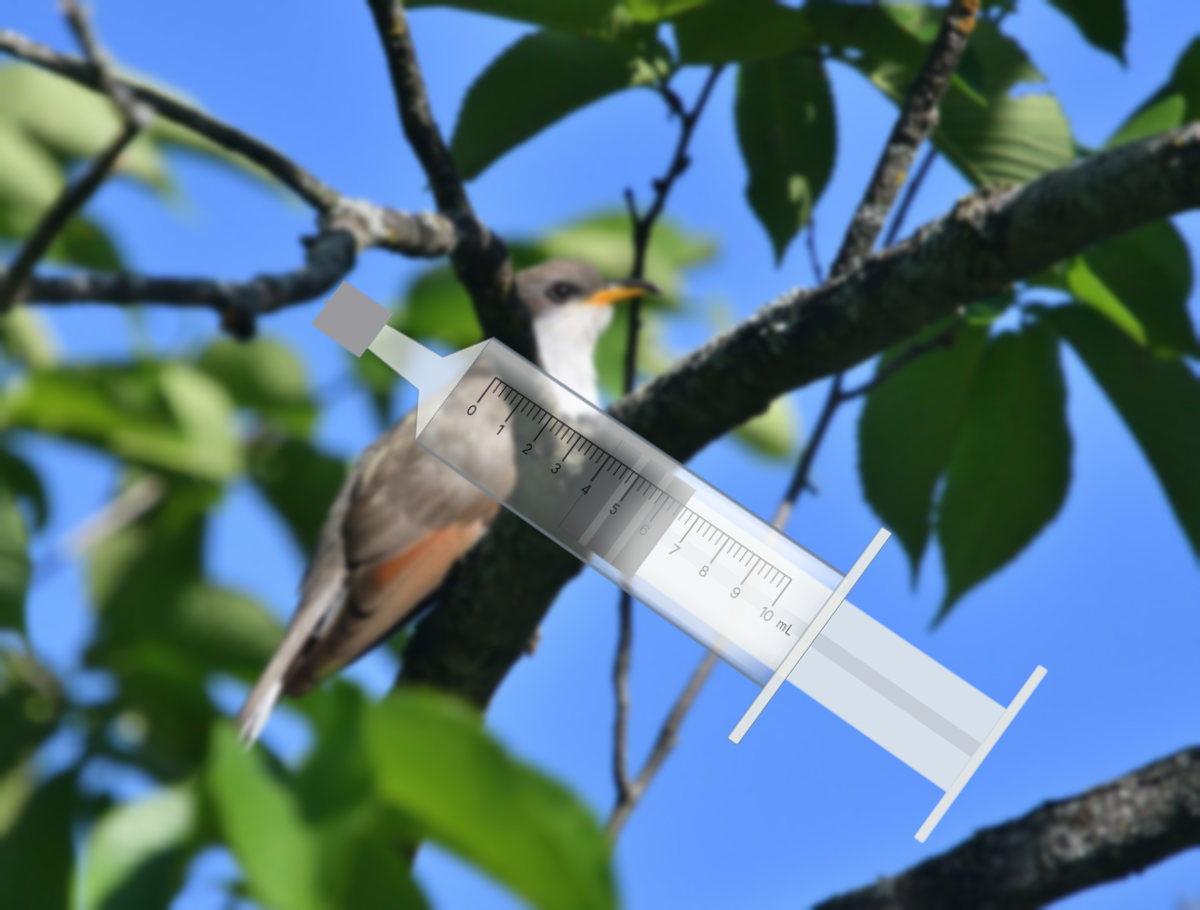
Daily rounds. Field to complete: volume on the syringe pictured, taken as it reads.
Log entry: 4 mL
